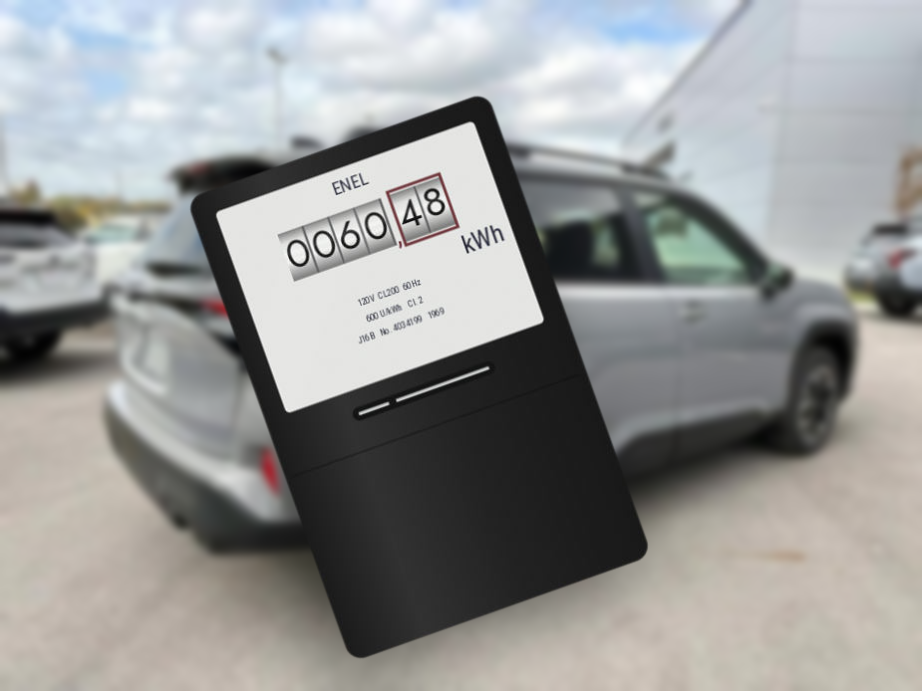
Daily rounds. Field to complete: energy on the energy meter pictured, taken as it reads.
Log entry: 60.48 kWh
